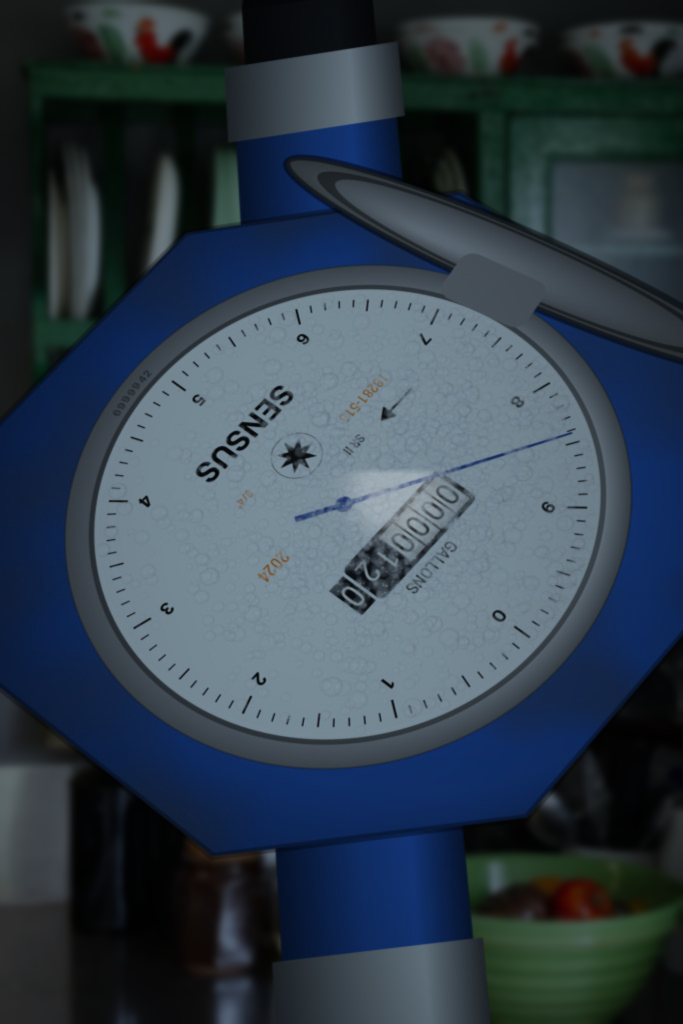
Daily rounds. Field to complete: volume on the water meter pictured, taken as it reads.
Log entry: 118.4 gal
